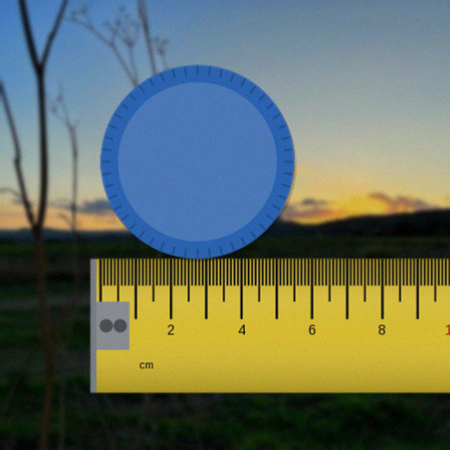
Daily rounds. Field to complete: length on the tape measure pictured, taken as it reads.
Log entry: 5.5 cm
